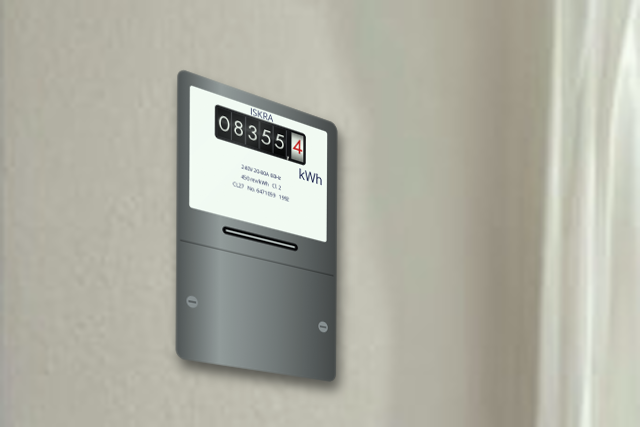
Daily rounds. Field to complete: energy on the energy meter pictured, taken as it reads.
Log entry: 8355.4 kWh
